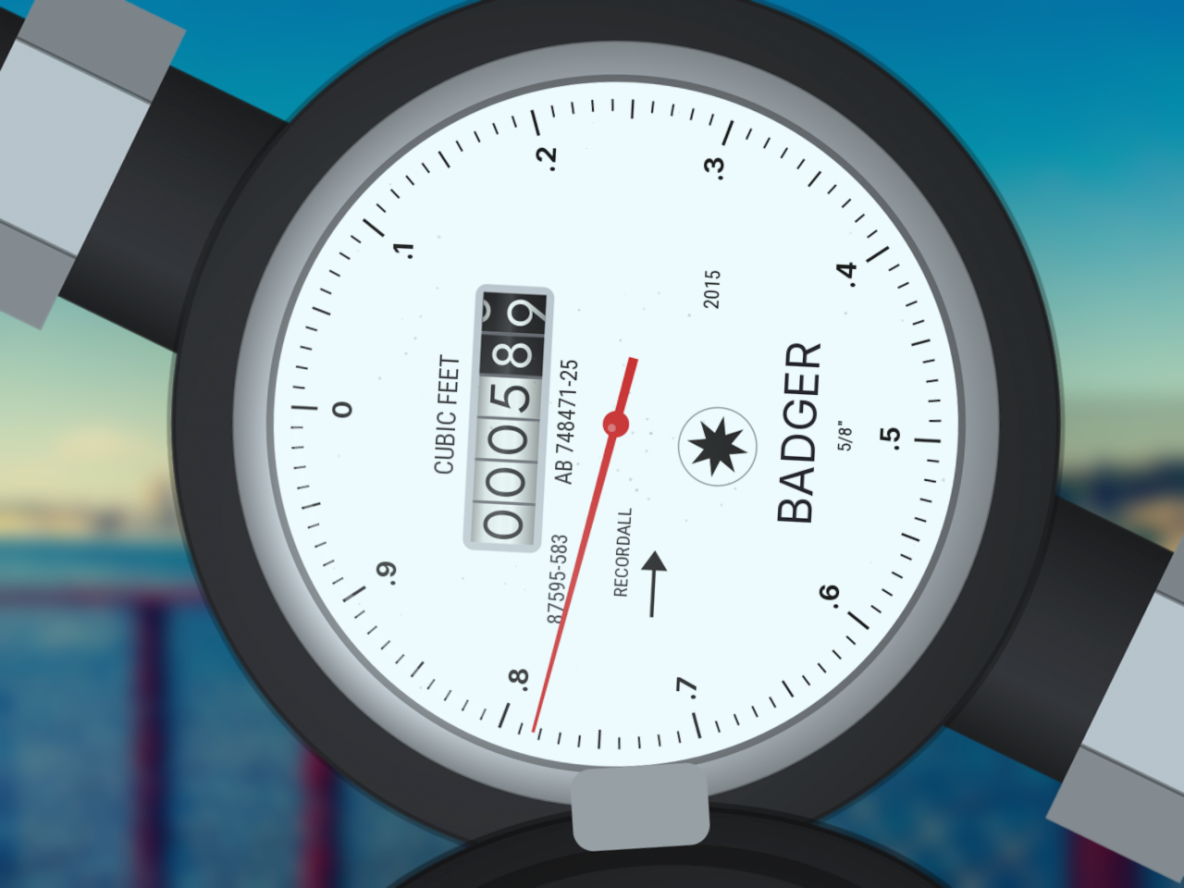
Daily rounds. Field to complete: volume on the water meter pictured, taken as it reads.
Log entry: 588.78 ft³
